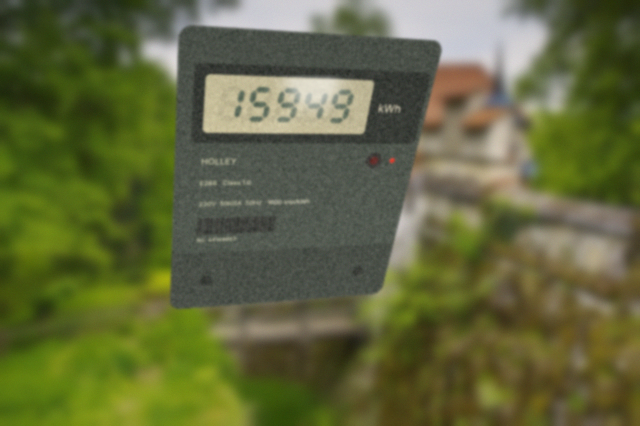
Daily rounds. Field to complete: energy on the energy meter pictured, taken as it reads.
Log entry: 15949 kWh
